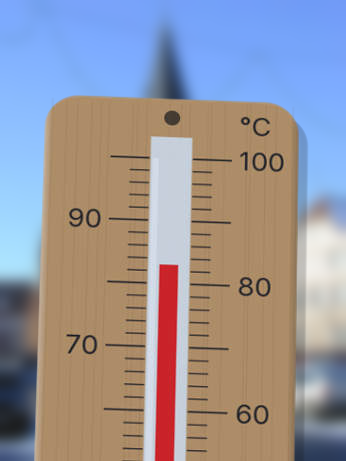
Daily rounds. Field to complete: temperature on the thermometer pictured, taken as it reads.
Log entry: 83 °C
